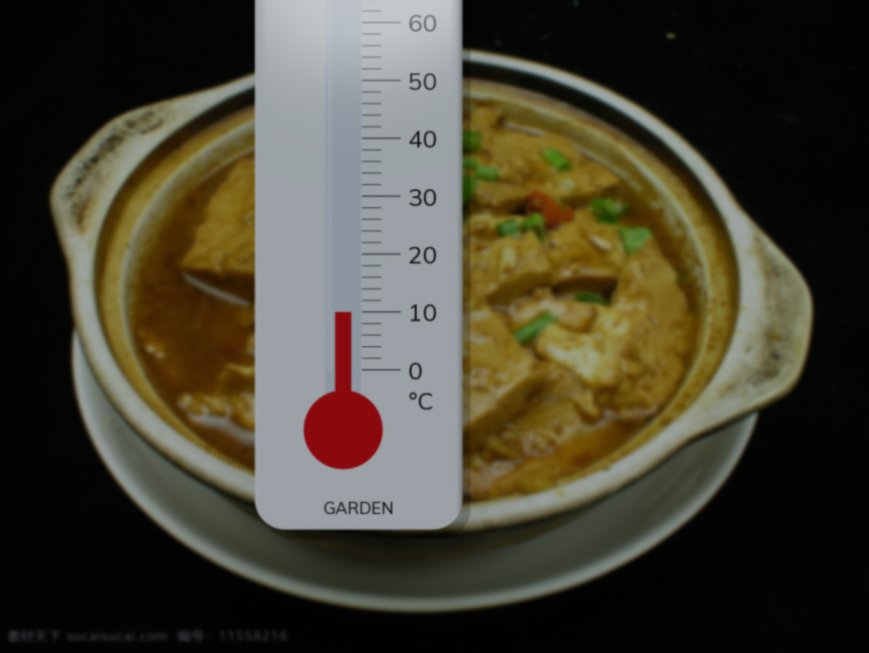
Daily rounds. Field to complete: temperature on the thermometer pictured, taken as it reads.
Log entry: 10 °C
